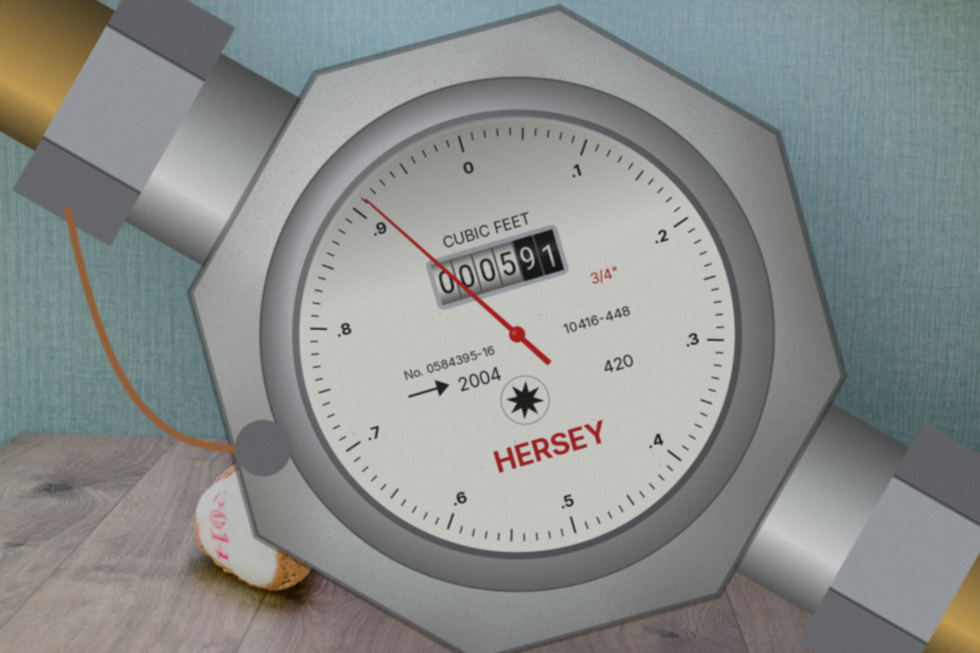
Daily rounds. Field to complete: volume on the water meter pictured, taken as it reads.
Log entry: 590.91 ft³
